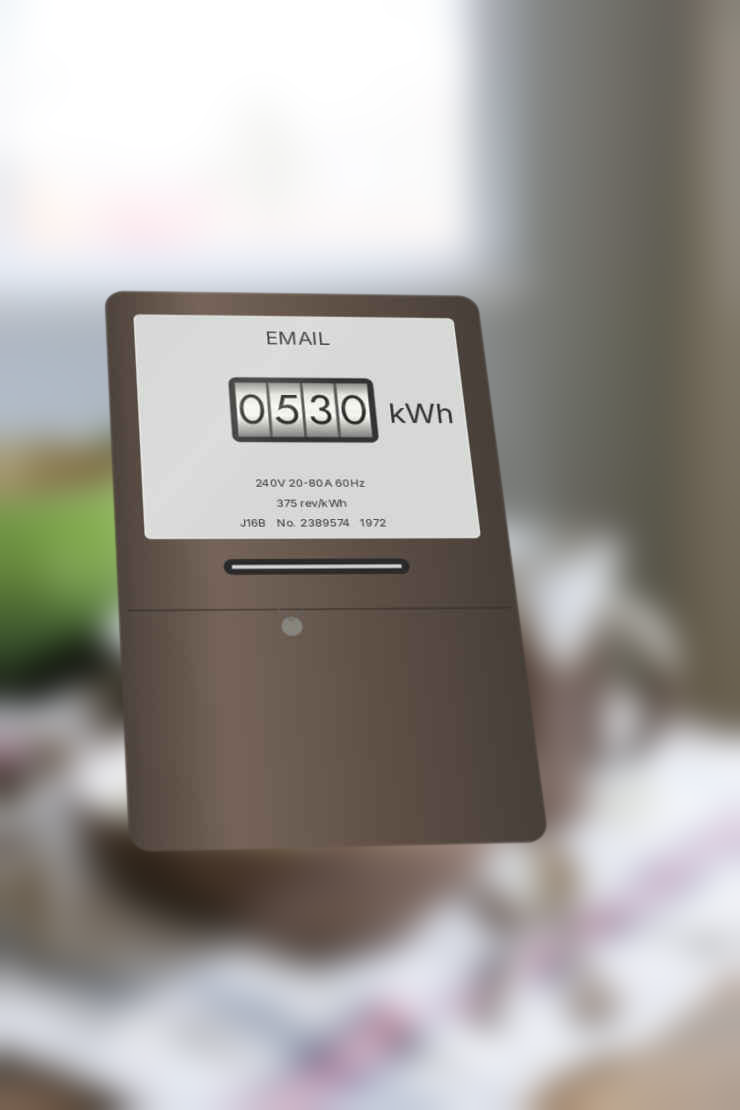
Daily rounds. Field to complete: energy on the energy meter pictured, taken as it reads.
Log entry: 530 kWh
